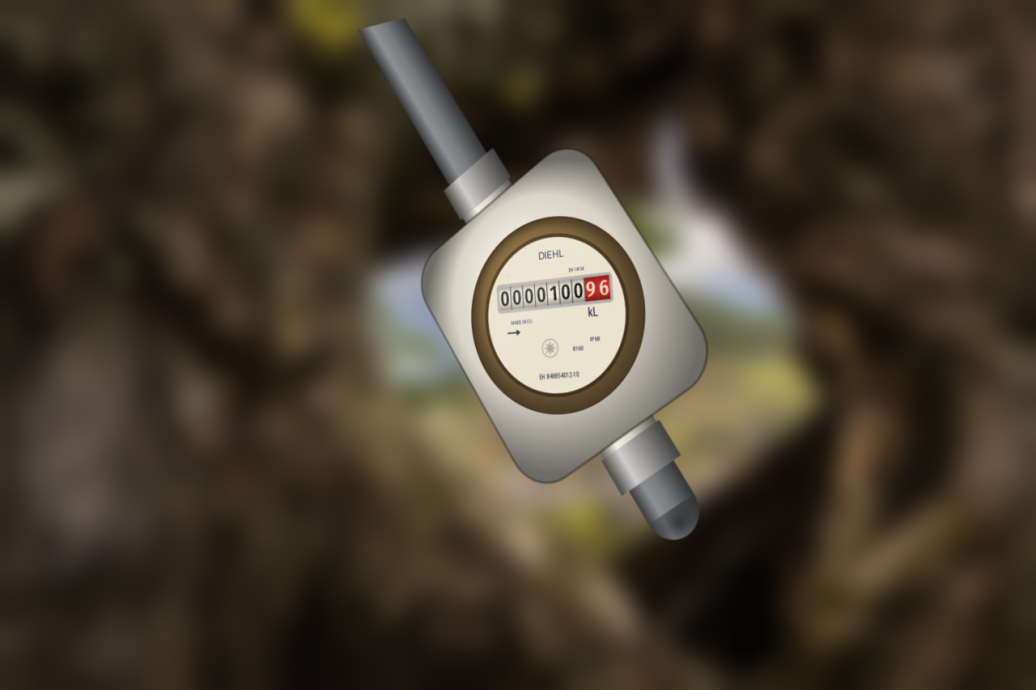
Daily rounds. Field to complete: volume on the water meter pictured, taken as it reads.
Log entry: 100.96 kL
